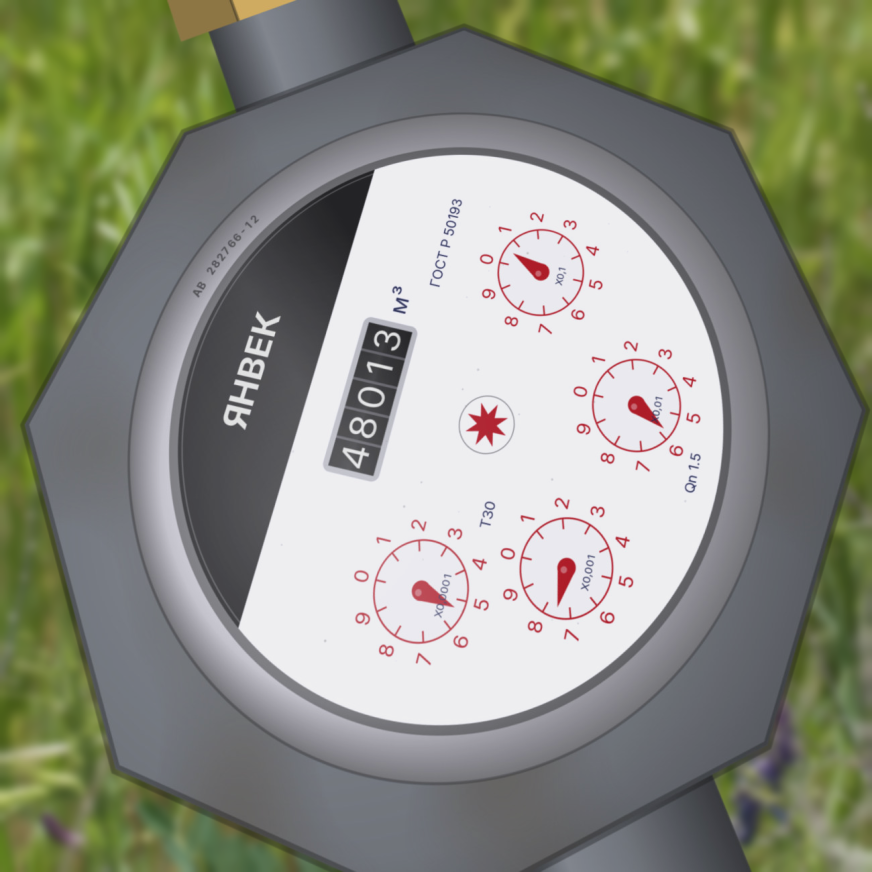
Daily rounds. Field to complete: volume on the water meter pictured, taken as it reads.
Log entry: 48013.0575 m³
